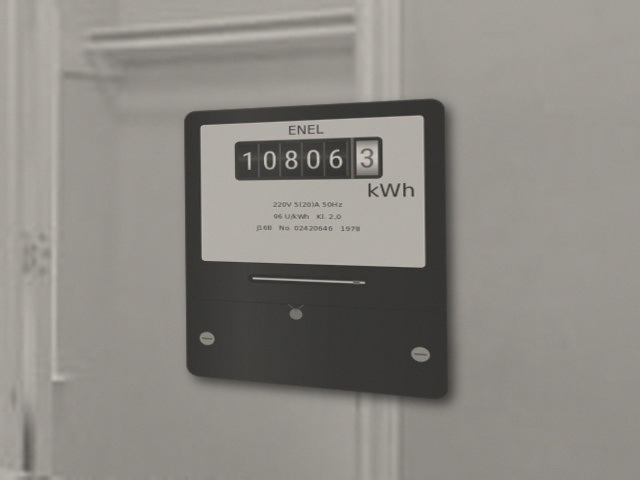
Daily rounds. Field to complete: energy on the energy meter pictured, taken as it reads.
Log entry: 10806.3 kWh
